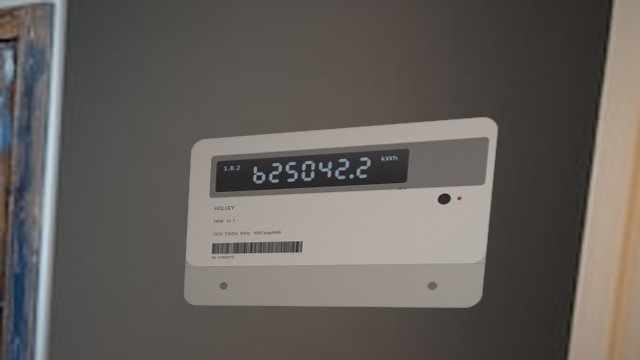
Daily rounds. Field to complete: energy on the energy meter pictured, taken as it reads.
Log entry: 625042.2 kWh
